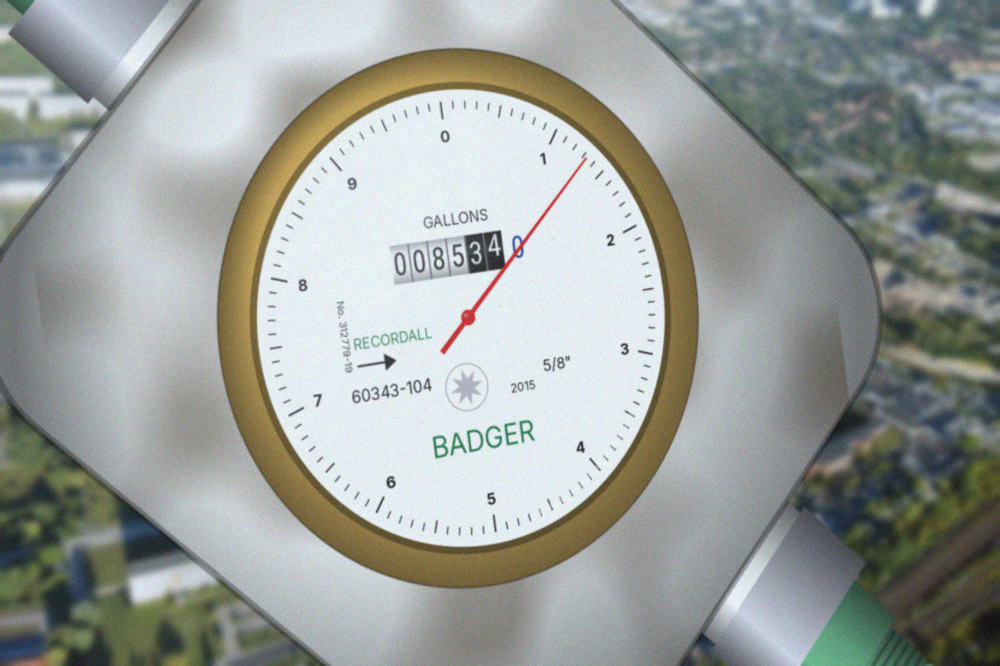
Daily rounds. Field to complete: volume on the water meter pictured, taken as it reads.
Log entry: 85341.3 gal
